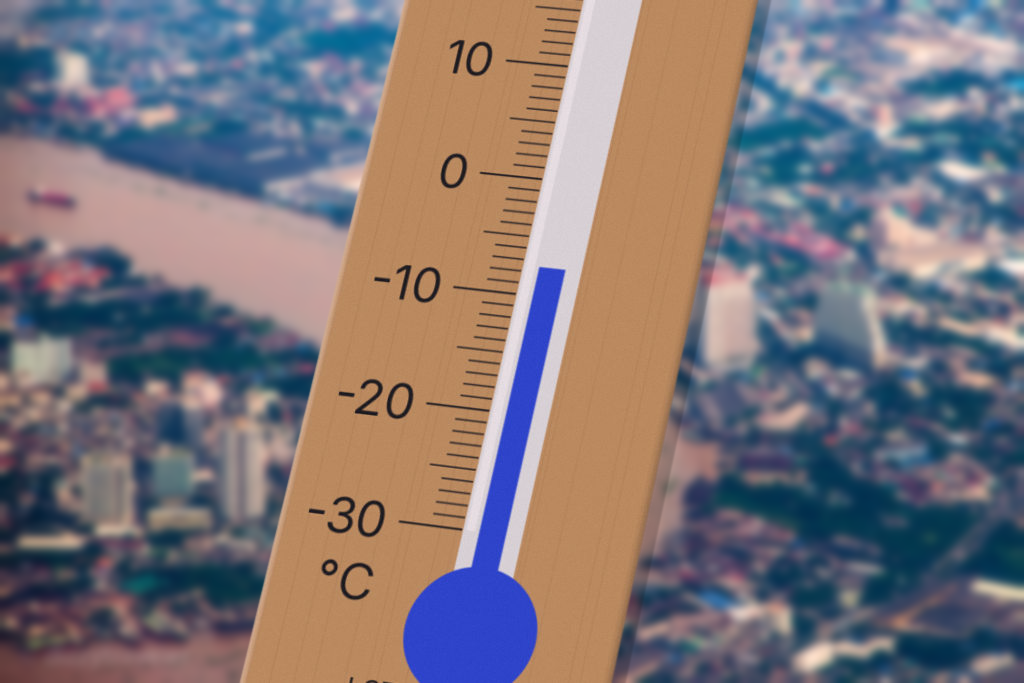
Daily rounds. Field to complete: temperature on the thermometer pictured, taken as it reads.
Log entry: -7.5 °C
